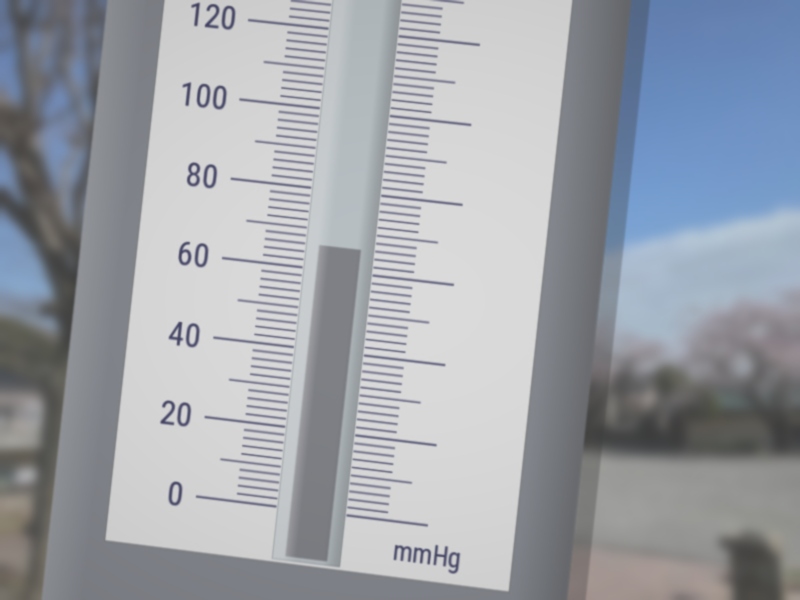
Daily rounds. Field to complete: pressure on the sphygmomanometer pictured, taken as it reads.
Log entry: 66 mmHg
